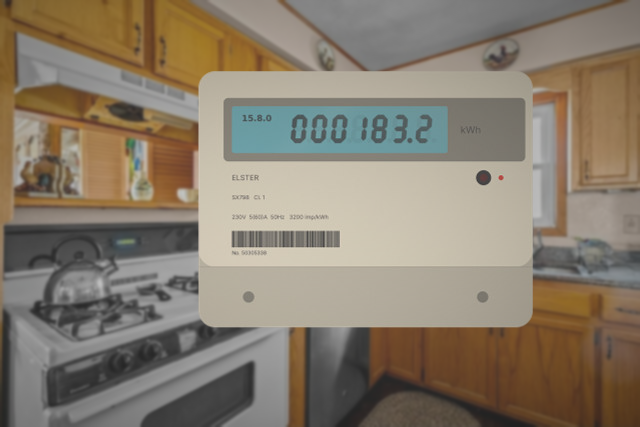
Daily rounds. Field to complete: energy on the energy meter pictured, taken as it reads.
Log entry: 183.2 kWh
